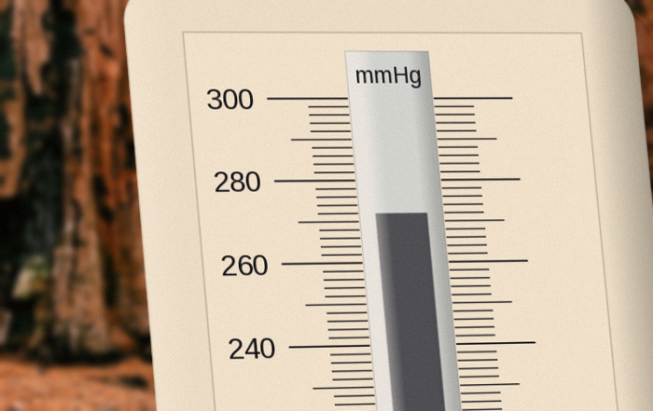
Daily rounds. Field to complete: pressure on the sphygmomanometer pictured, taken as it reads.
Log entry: 272 mmHg
